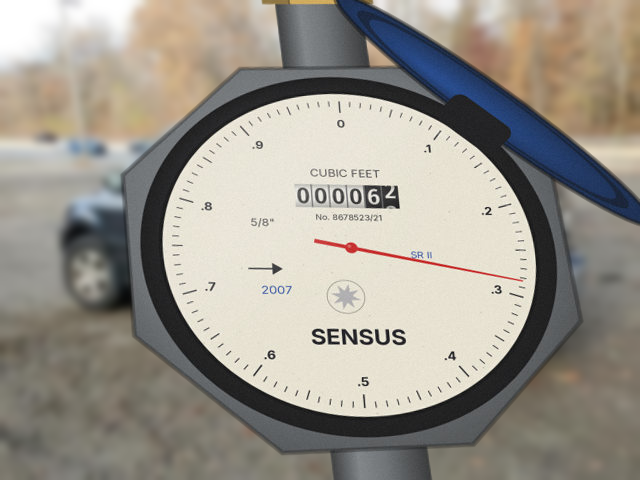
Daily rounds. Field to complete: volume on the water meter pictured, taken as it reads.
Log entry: 62.28 ft³
